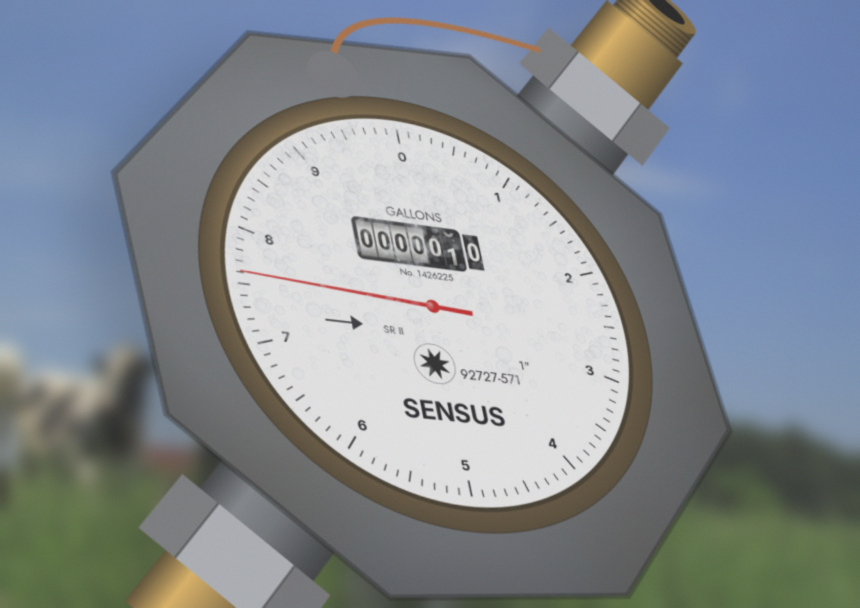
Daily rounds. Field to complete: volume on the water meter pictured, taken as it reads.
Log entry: 7.6 gal
